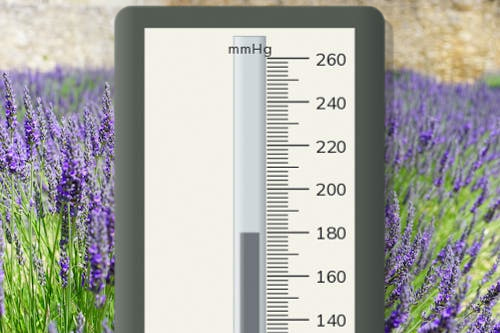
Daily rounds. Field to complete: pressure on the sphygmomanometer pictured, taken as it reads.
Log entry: 180 mmHg
